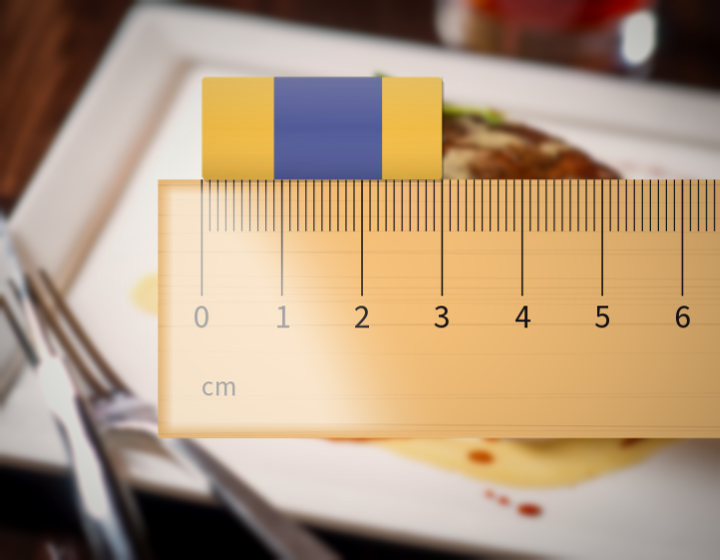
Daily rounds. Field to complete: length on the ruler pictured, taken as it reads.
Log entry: 3 cm
